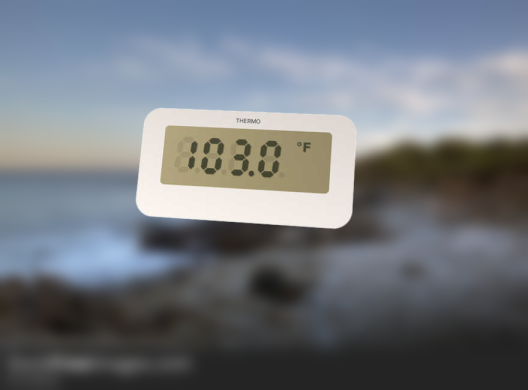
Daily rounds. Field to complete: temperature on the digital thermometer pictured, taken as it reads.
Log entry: 103.0 °F
